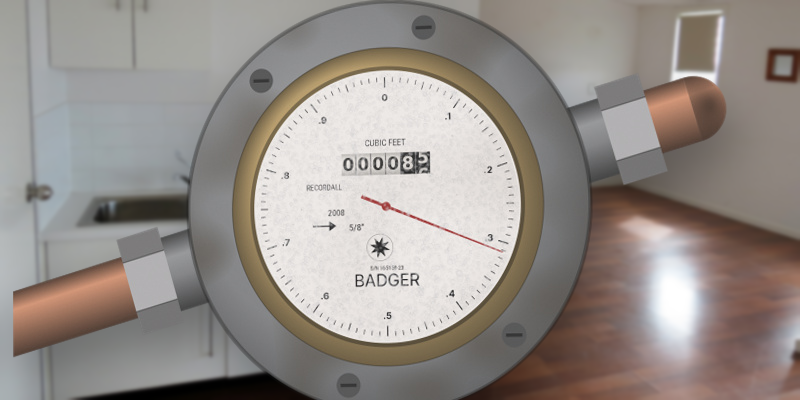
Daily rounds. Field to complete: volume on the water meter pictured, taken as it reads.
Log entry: 85.31 ft³
